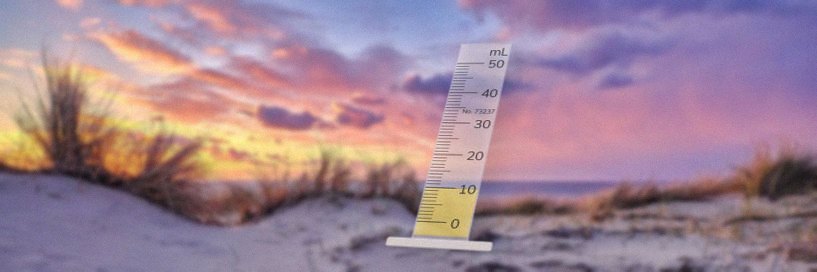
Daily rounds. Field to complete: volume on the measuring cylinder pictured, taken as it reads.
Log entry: 10 mL
